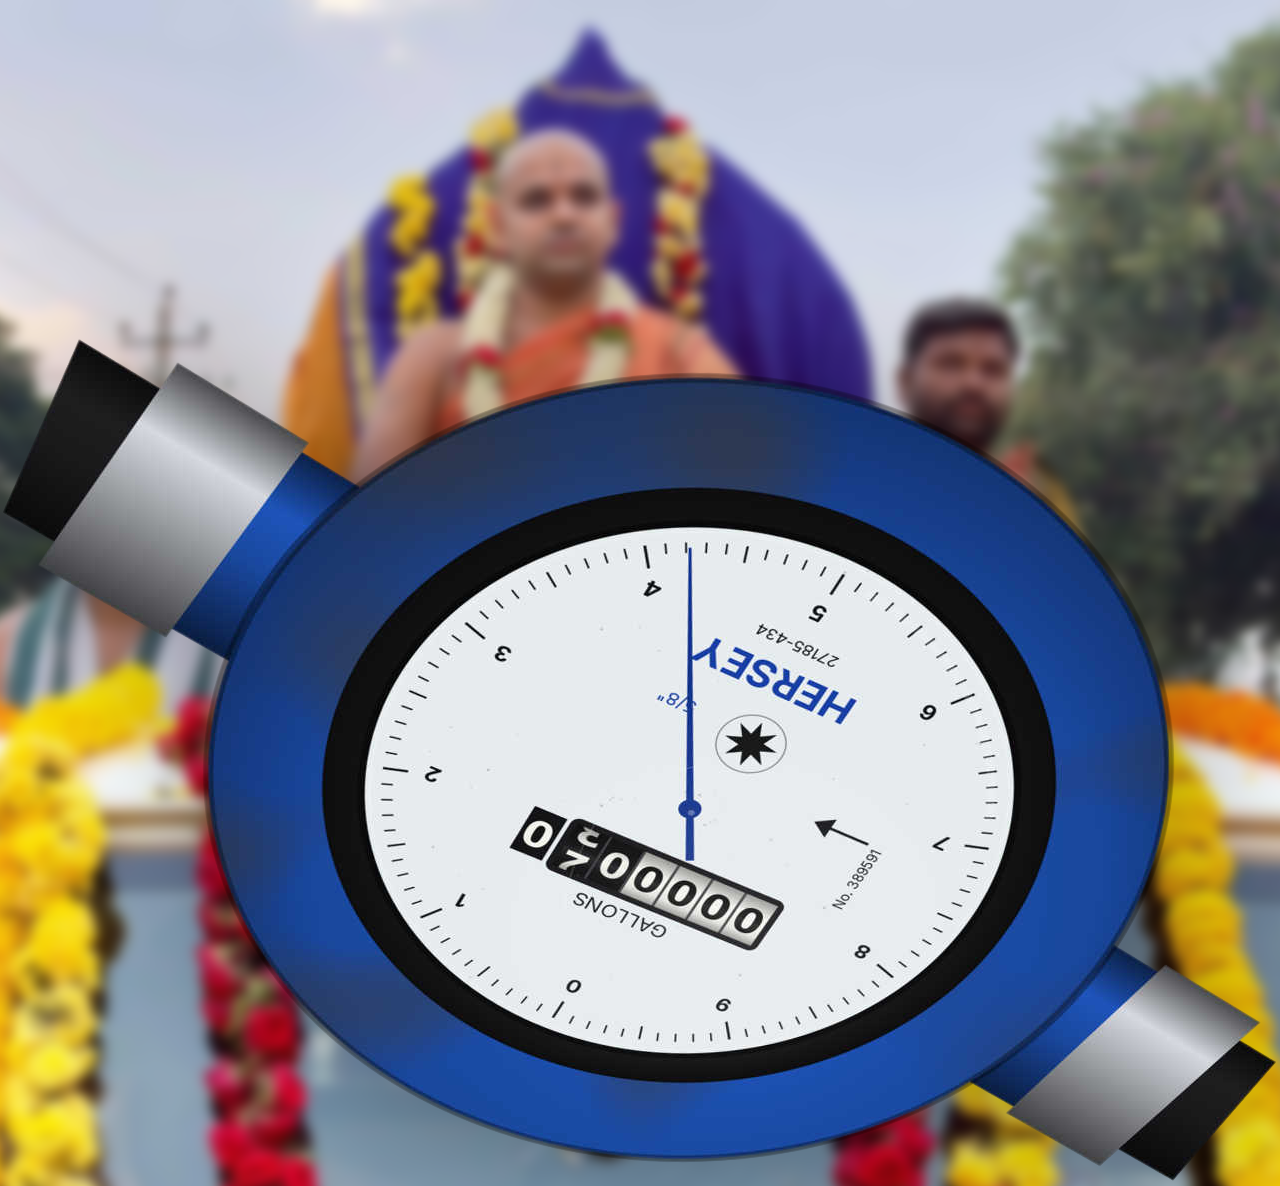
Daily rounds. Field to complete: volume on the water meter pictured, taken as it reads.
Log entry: 24.2 gal
